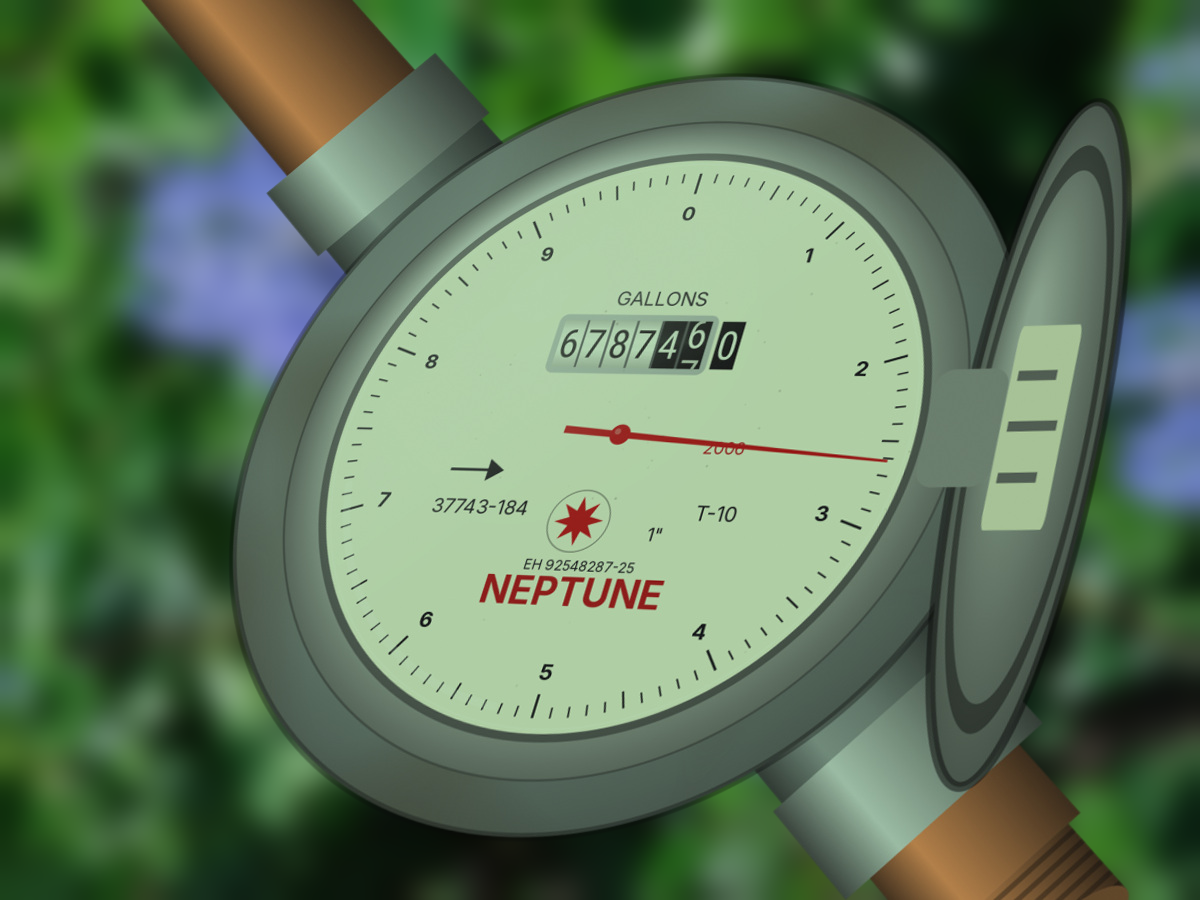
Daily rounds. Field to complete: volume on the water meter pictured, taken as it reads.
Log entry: 6787462.6 gal
